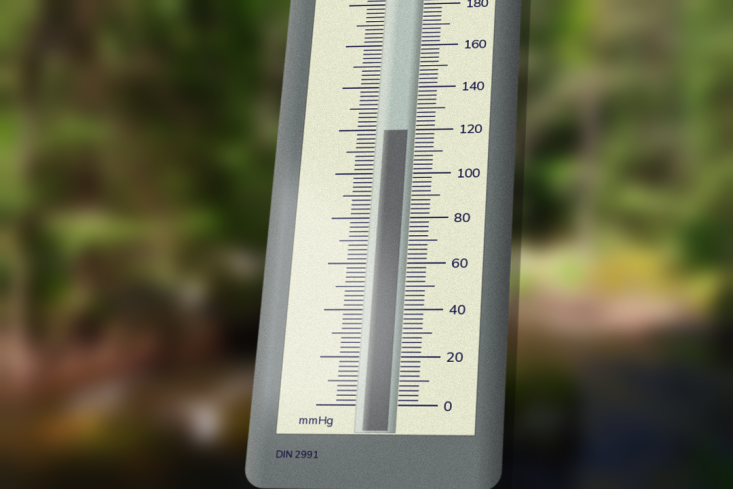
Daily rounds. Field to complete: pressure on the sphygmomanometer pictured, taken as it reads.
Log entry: 120 mmHg
